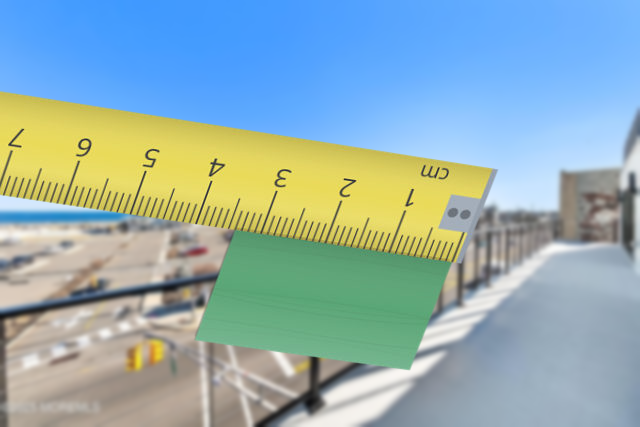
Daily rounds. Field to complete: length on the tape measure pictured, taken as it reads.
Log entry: 3.4 cm
